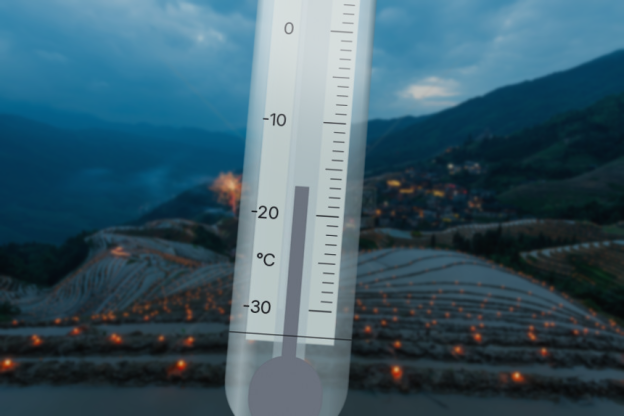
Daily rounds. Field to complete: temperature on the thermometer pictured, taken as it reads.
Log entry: -17 °C
